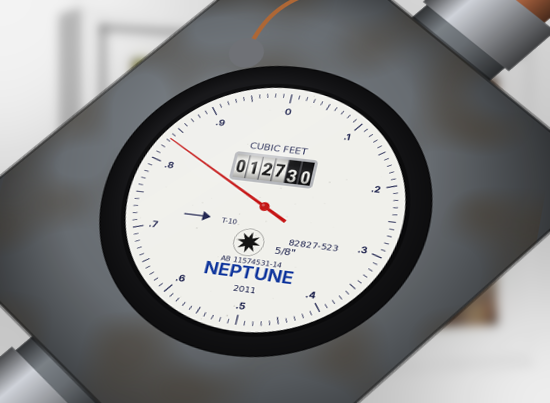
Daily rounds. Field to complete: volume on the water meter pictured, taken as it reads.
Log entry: 12729.83 ft³
